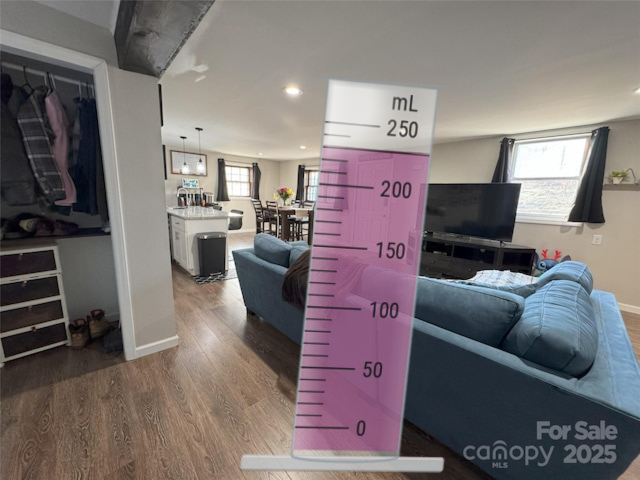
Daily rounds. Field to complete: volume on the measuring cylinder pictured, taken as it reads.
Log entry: 230 mL
